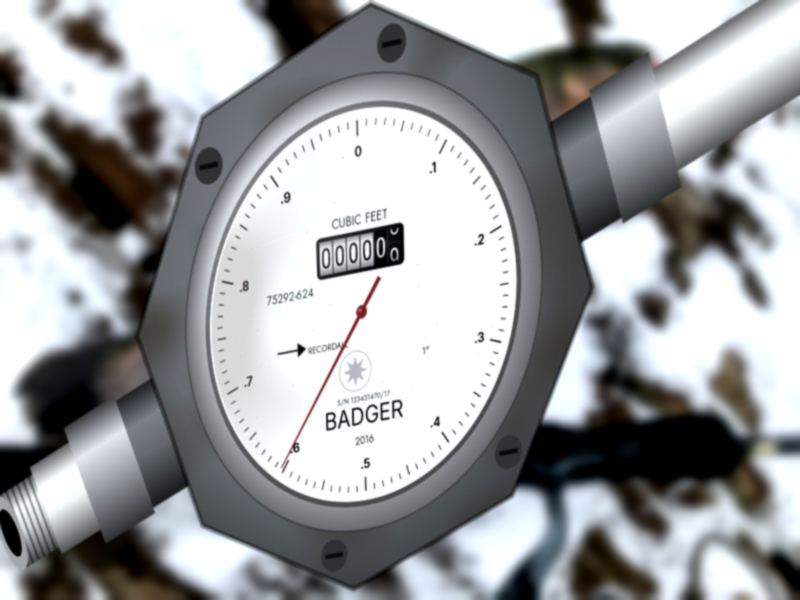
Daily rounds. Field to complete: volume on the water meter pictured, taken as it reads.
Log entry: 8.60 ft³
